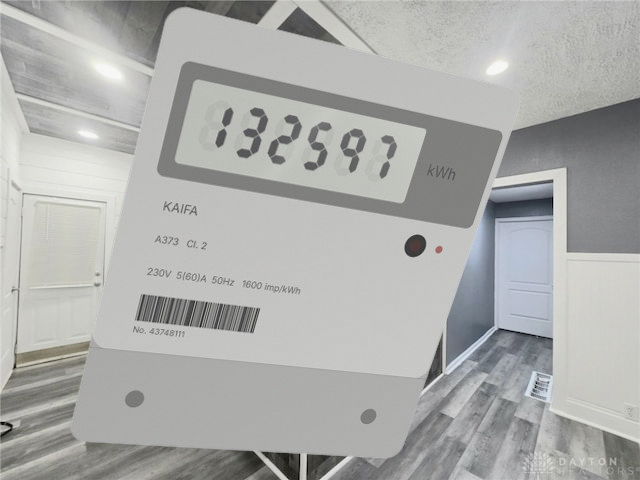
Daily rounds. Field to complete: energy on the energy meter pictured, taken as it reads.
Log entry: 132597 kWh
